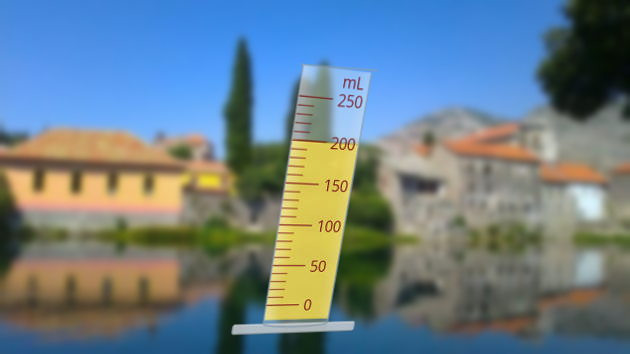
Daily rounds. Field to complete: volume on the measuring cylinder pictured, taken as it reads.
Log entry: 200 mL
